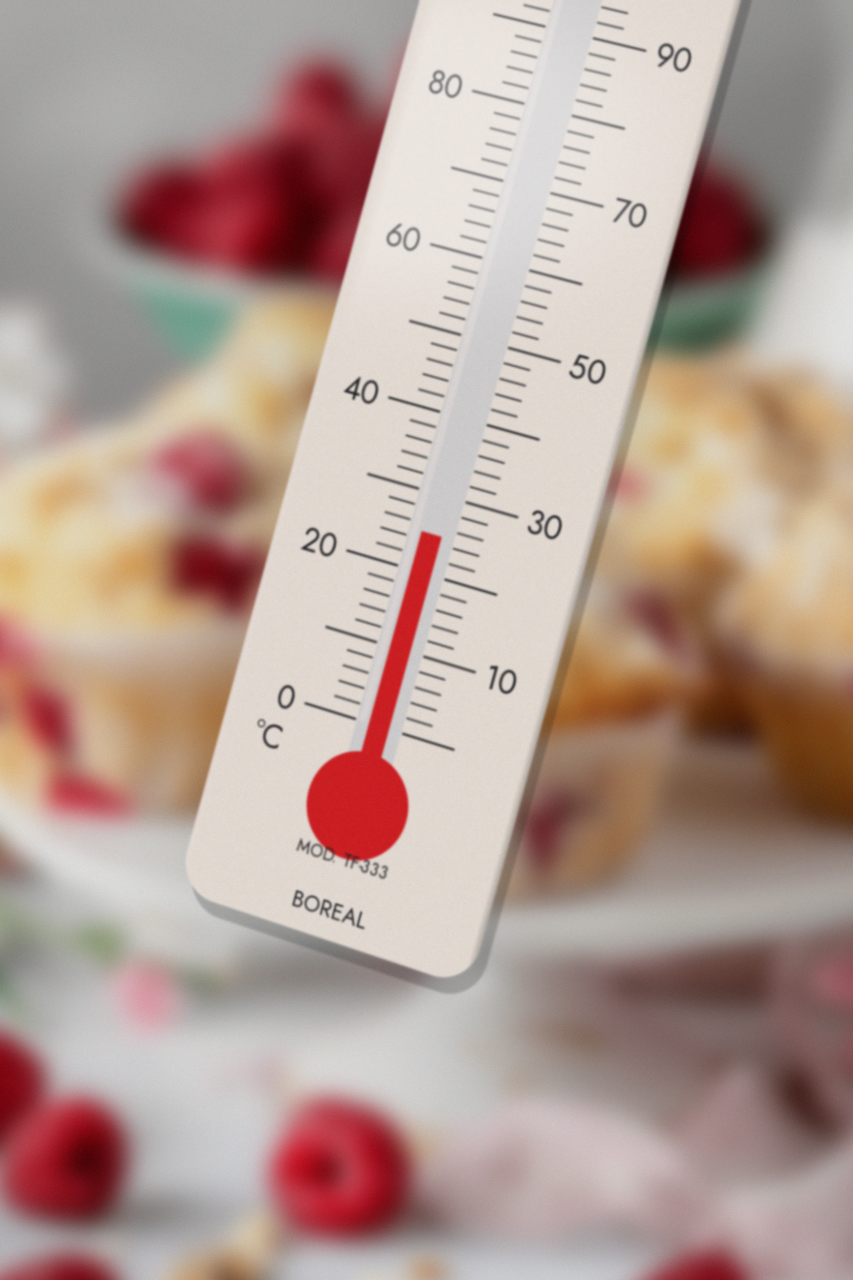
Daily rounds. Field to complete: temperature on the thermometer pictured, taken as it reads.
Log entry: 25 °C
